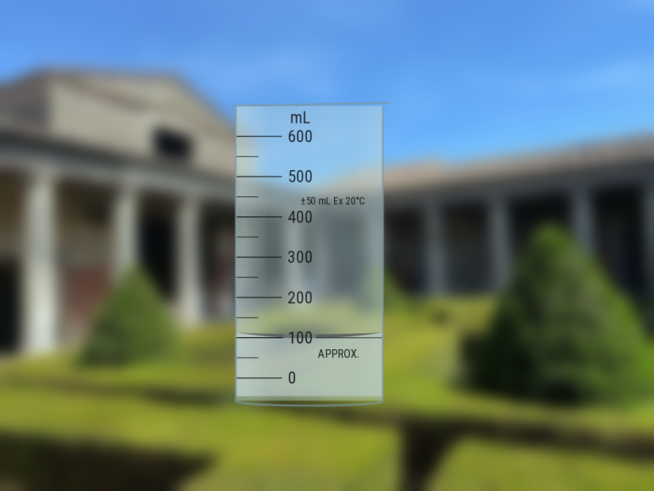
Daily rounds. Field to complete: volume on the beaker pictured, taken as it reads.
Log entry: 100 mL
